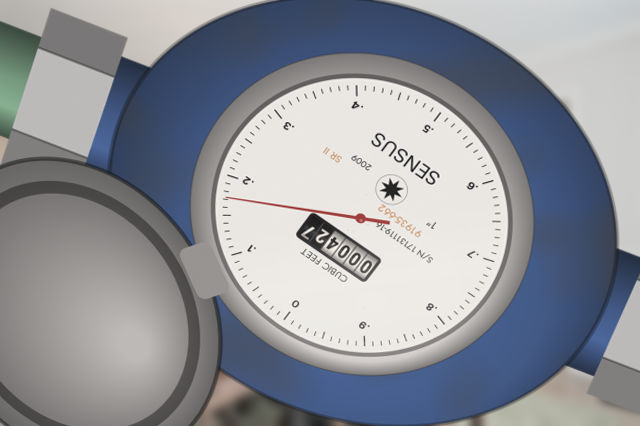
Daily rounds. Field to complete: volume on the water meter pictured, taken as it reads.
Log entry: 427.17 ft³
